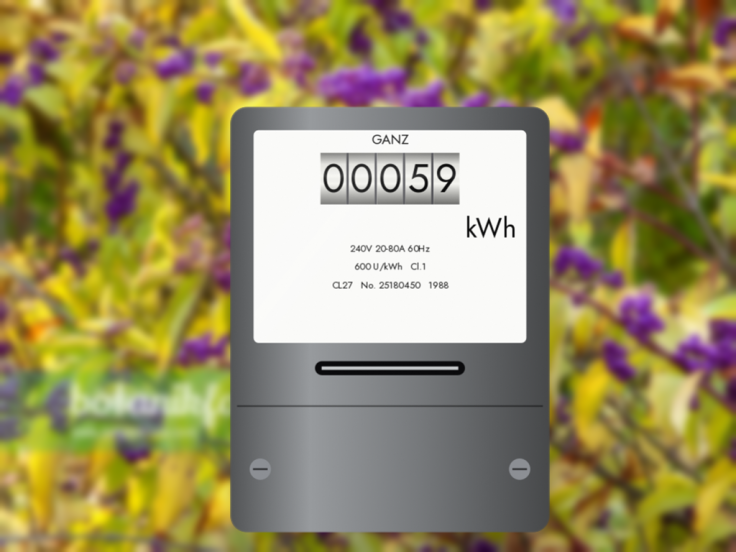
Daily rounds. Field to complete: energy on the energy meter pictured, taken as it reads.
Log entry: 59 kWh
